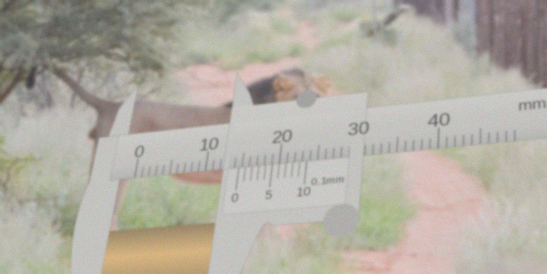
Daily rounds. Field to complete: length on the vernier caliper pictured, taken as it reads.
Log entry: 14.6 mm
